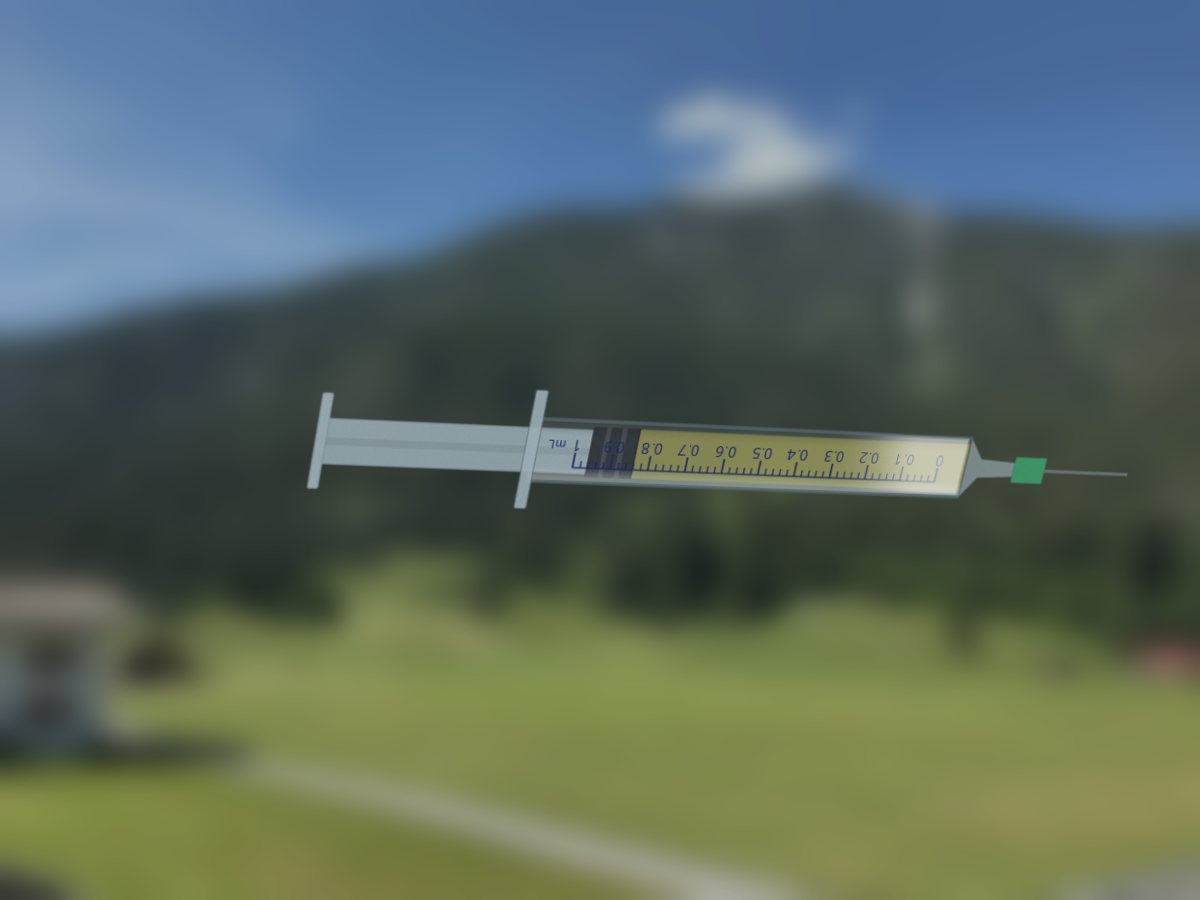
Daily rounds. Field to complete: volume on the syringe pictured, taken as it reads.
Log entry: 0.84 mL
